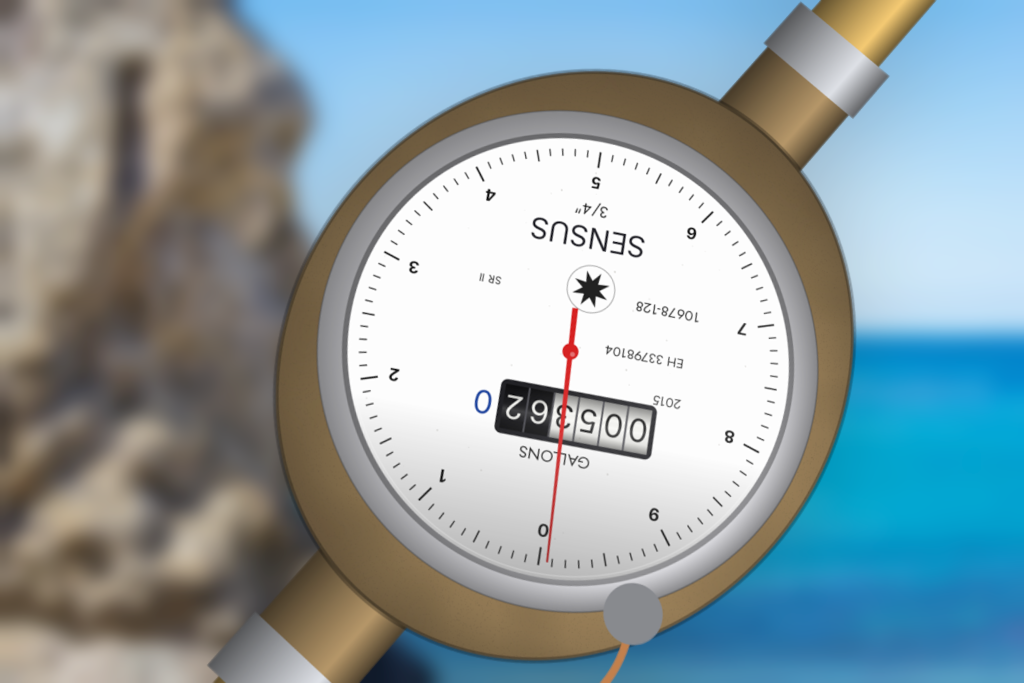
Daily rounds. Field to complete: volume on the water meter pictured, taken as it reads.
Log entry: 53619.9 gal
